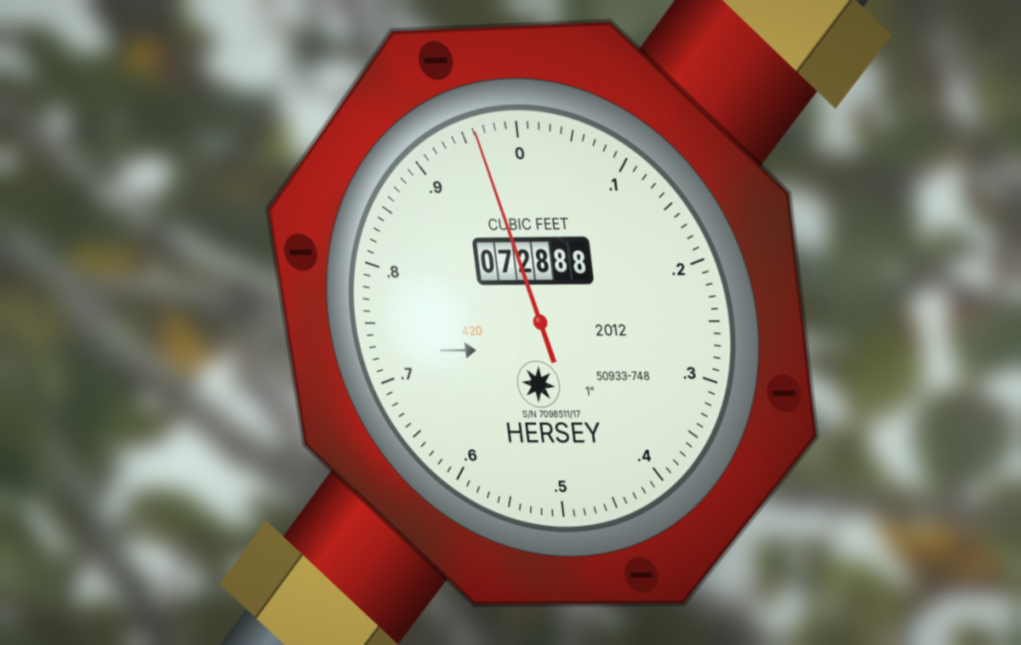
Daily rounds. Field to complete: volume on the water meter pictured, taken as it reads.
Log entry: 72887.96 ft³
